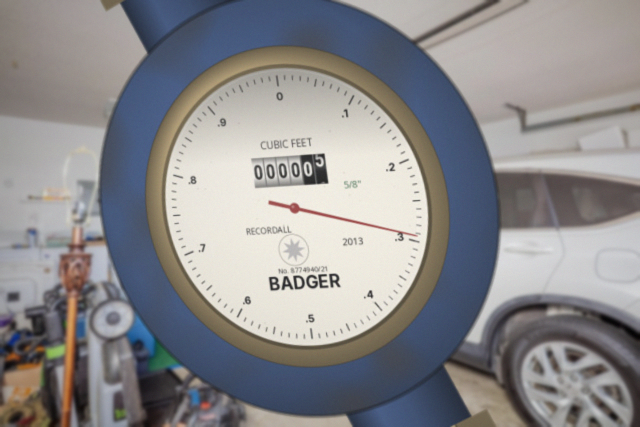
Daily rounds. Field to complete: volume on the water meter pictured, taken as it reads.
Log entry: 5.29 ft³
